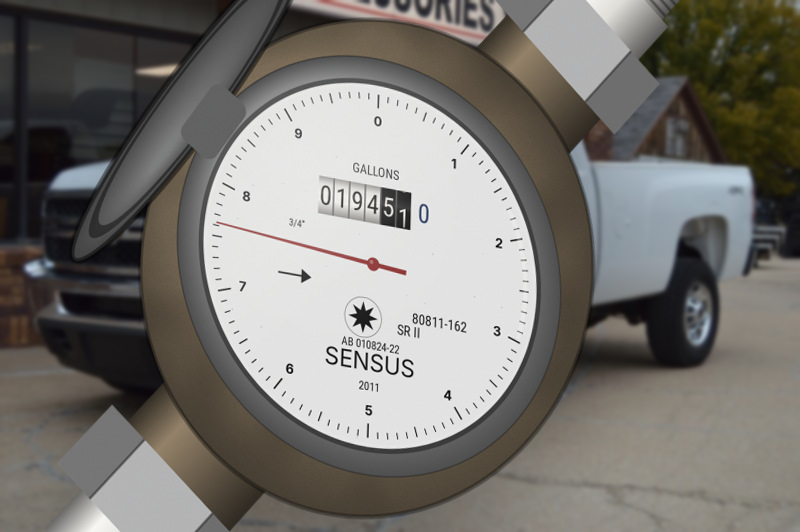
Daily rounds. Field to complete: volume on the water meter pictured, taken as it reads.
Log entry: 194507.6 gal
